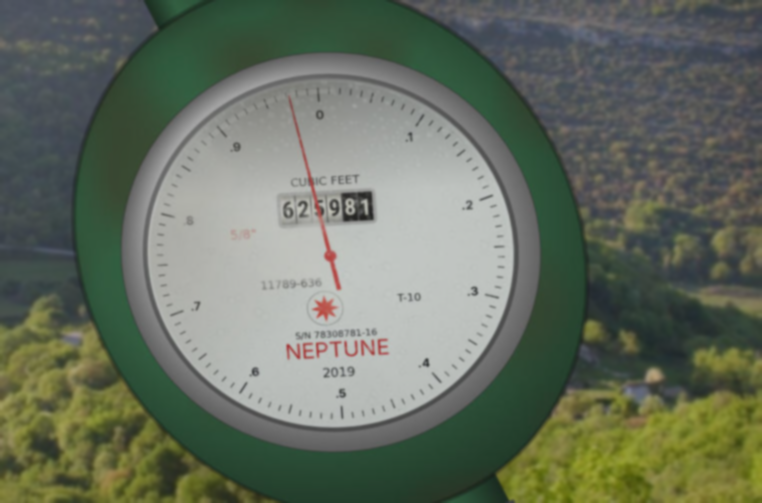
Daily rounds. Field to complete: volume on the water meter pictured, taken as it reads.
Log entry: 625980.97 ft³
